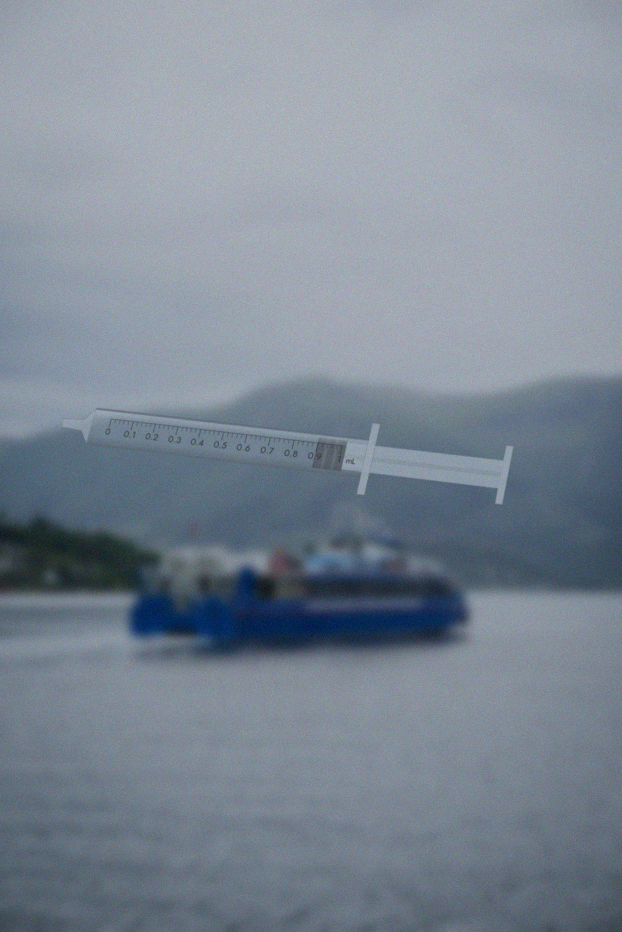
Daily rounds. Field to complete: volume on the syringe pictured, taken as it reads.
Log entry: 0.9 mL
